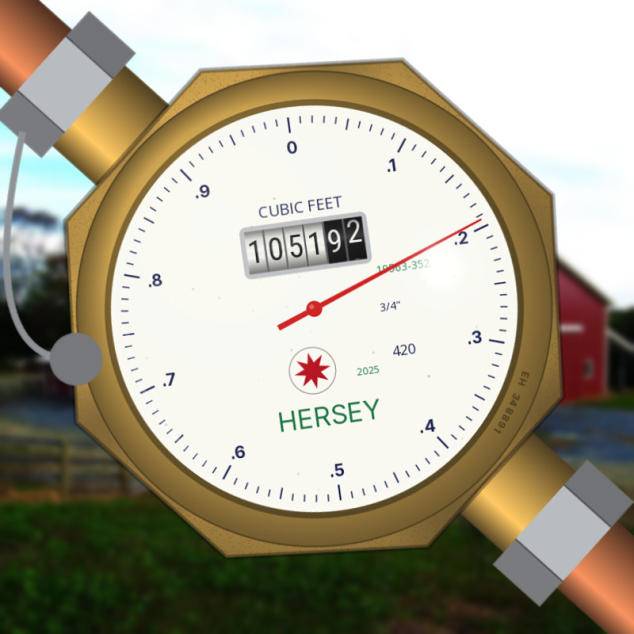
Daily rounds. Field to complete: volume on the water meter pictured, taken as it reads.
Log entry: 105192.19 ft³
